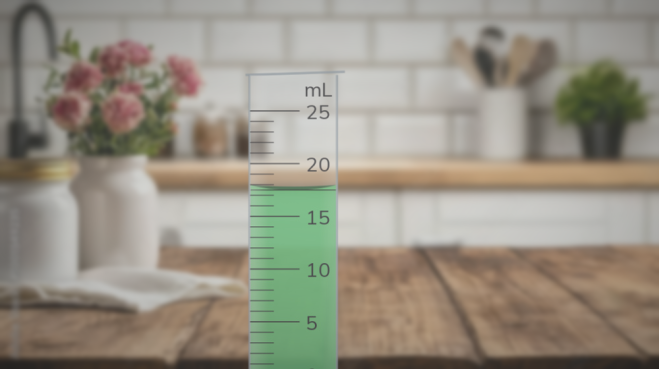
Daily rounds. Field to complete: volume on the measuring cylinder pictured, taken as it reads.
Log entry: 17.5 mL
